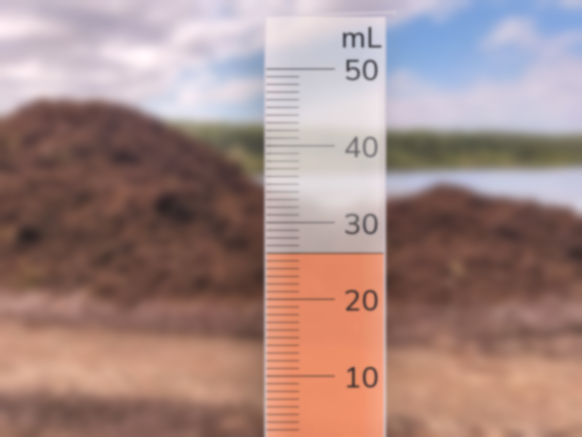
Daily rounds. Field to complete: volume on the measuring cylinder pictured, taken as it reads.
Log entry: 26 mL
